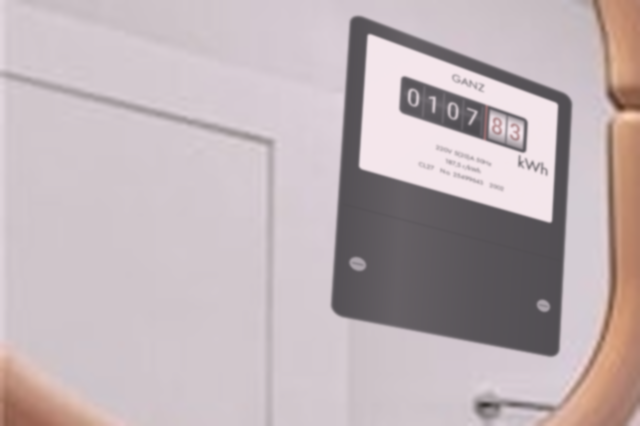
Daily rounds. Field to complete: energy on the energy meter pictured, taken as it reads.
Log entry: 107.83 kWh
